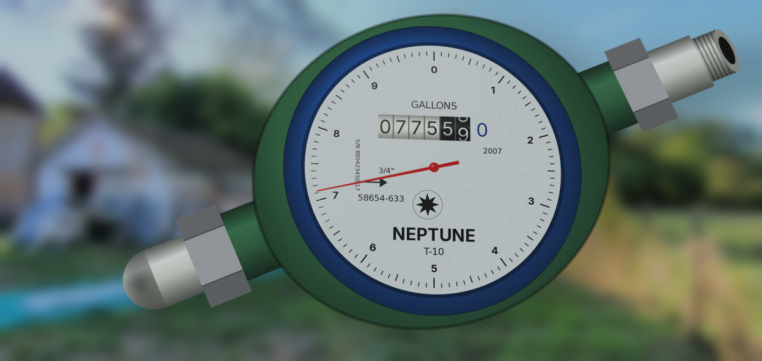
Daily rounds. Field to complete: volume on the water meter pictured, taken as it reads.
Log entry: 775587.1 gal
